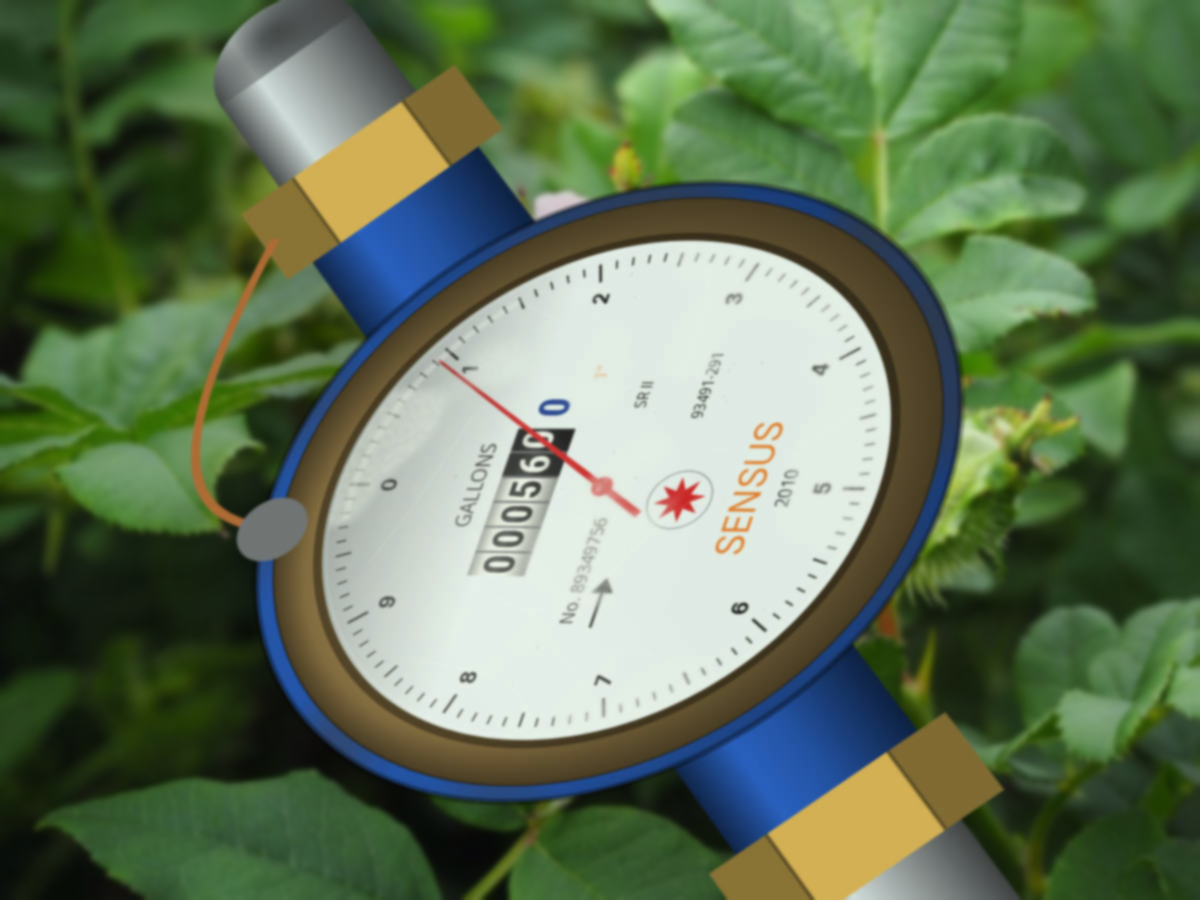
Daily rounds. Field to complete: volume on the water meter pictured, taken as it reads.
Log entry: 5600.9 gal
